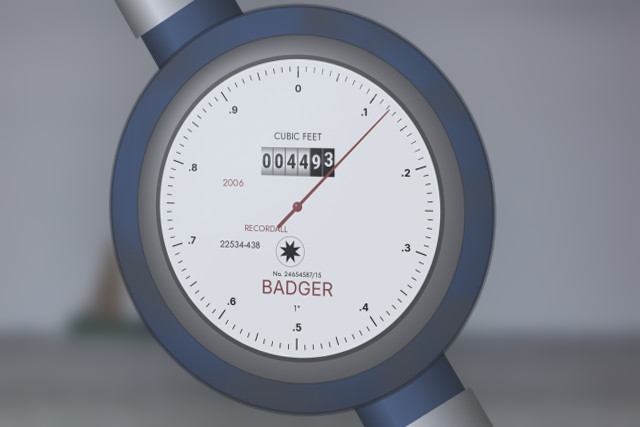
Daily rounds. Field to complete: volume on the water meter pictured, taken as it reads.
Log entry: 4493.12 ft³
